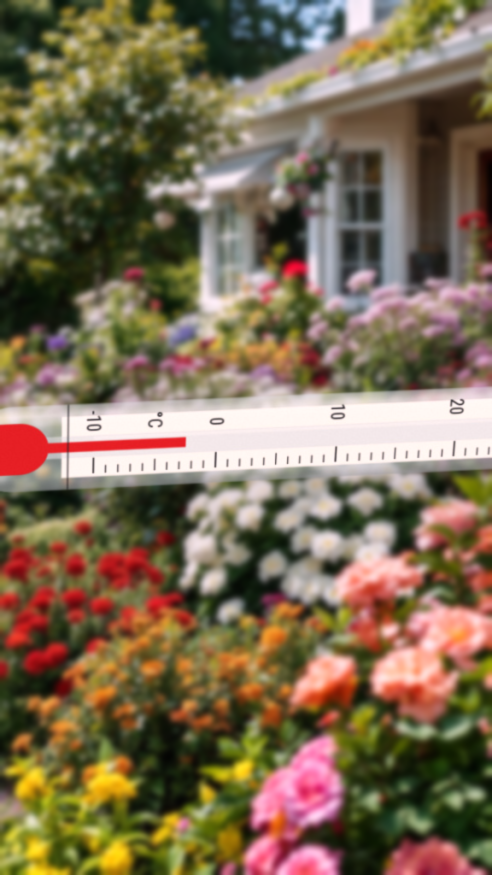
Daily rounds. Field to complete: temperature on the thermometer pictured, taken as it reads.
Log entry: -2.5 °C
